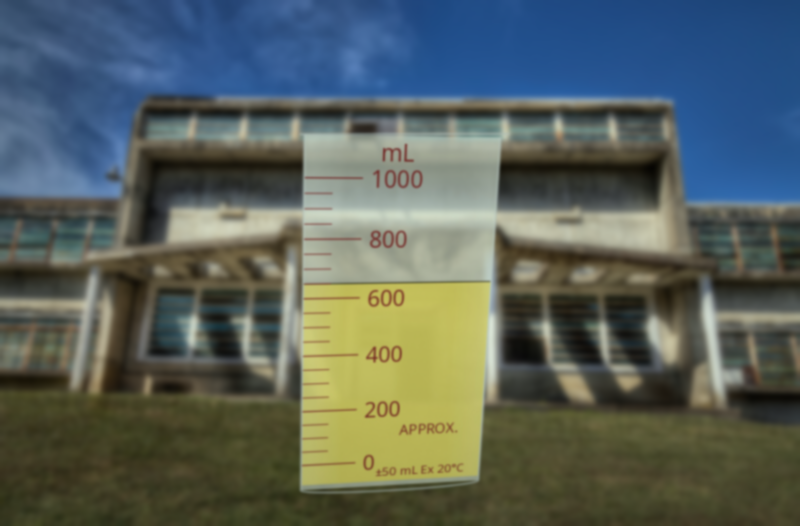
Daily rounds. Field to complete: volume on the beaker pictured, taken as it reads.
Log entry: 650 mL
